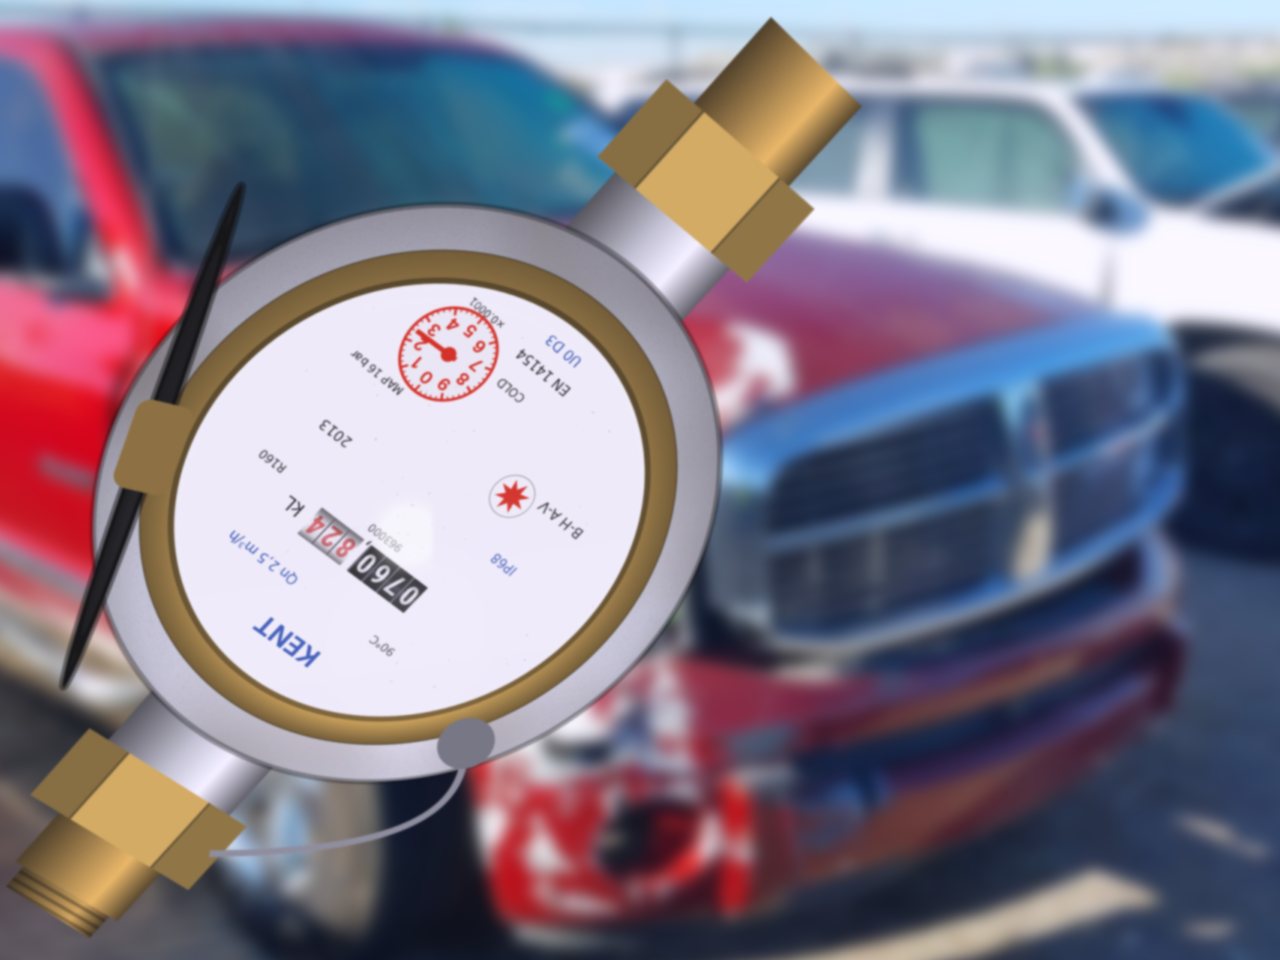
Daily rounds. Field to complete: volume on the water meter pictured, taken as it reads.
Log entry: 760.8242 kL
